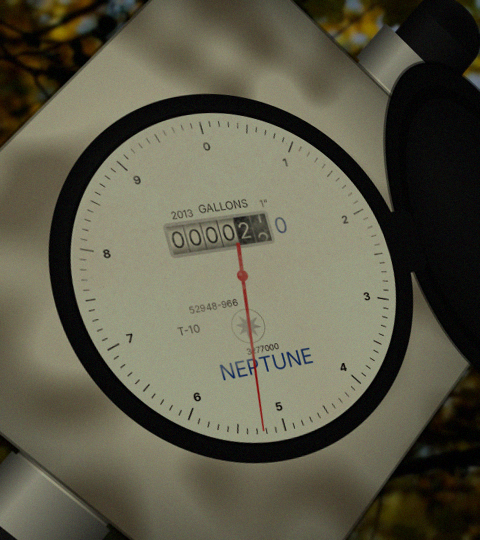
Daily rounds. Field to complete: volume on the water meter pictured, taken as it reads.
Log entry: 215.2 gal
